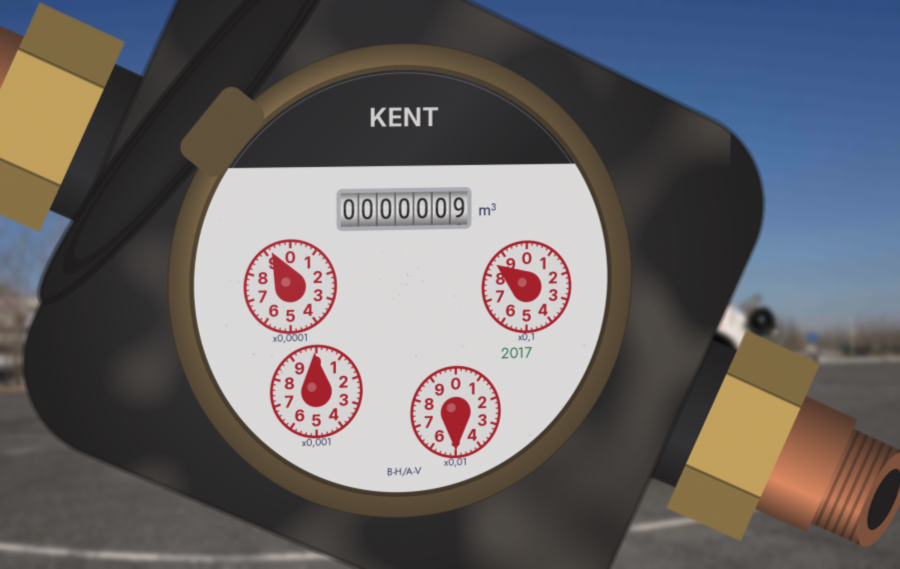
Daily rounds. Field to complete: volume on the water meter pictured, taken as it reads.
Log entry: 9.8499 m³
